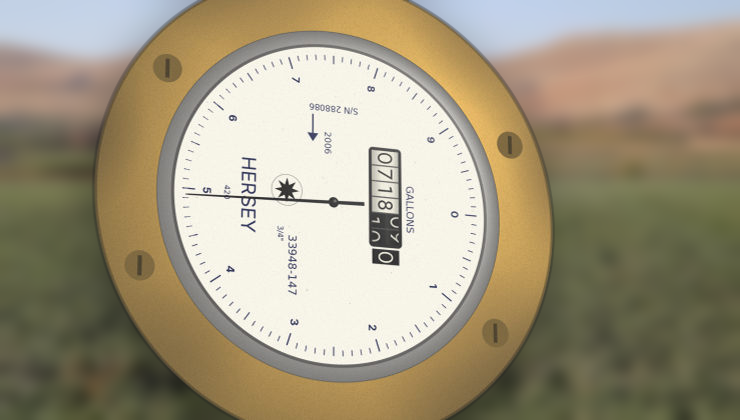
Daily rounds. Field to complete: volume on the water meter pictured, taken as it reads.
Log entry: 718094.9 gal
